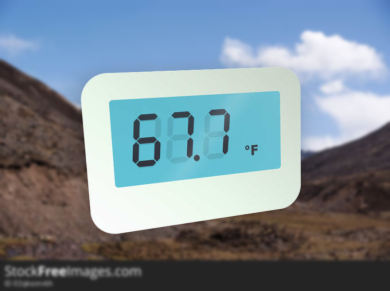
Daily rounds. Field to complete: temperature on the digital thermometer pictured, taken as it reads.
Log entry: 67.7 °F
